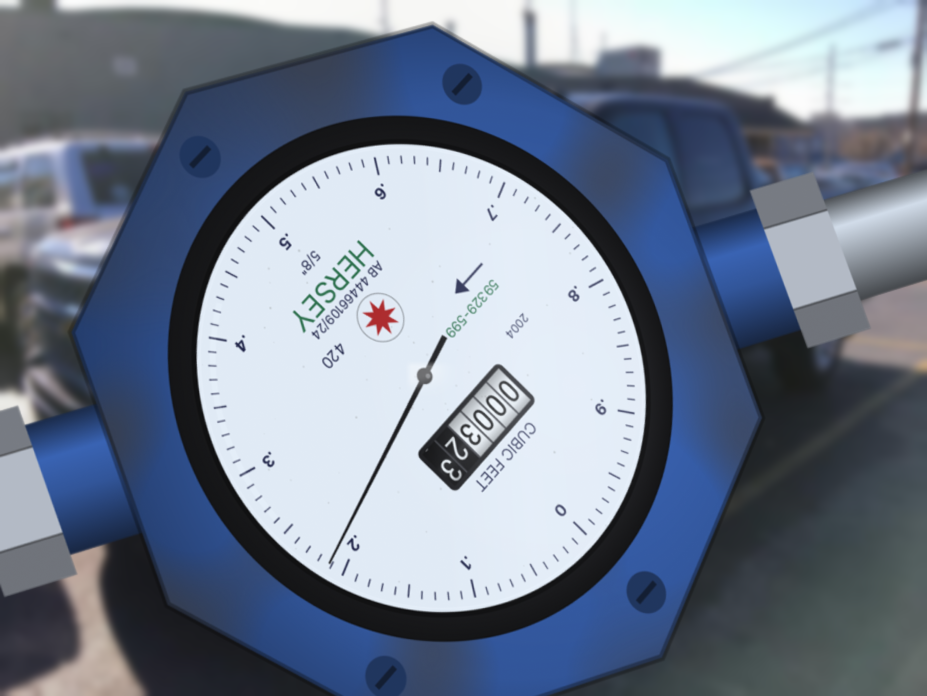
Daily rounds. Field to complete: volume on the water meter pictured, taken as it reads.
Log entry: 323.21 ft³
